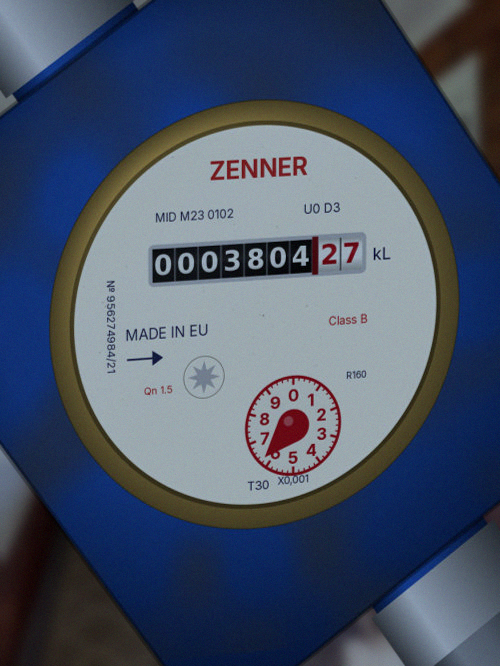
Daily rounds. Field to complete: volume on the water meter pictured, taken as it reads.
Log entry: 3804.276 kL
